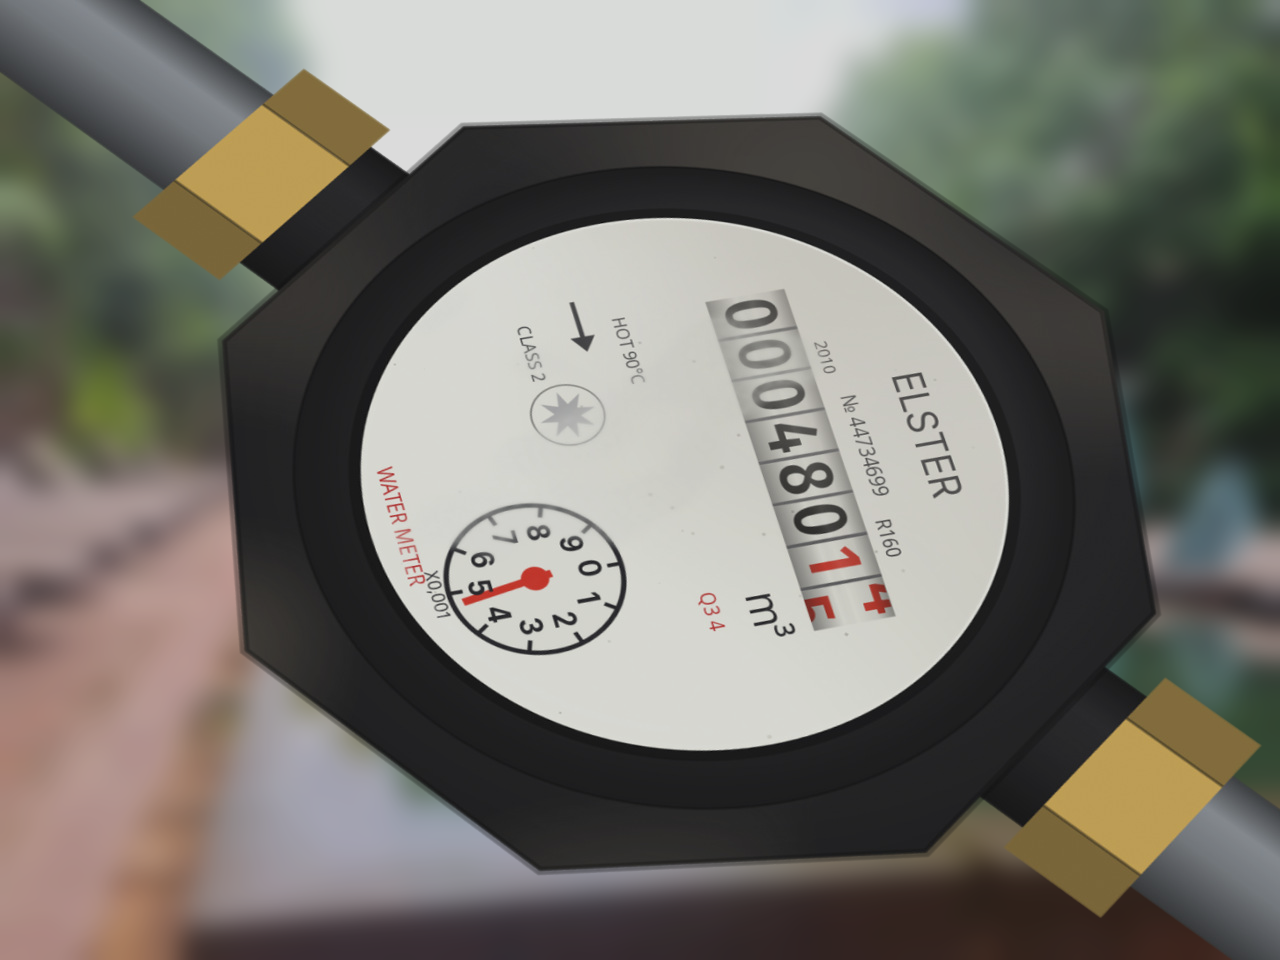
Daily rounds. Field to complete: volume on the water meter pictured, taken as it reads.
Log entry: 480.144 m³
